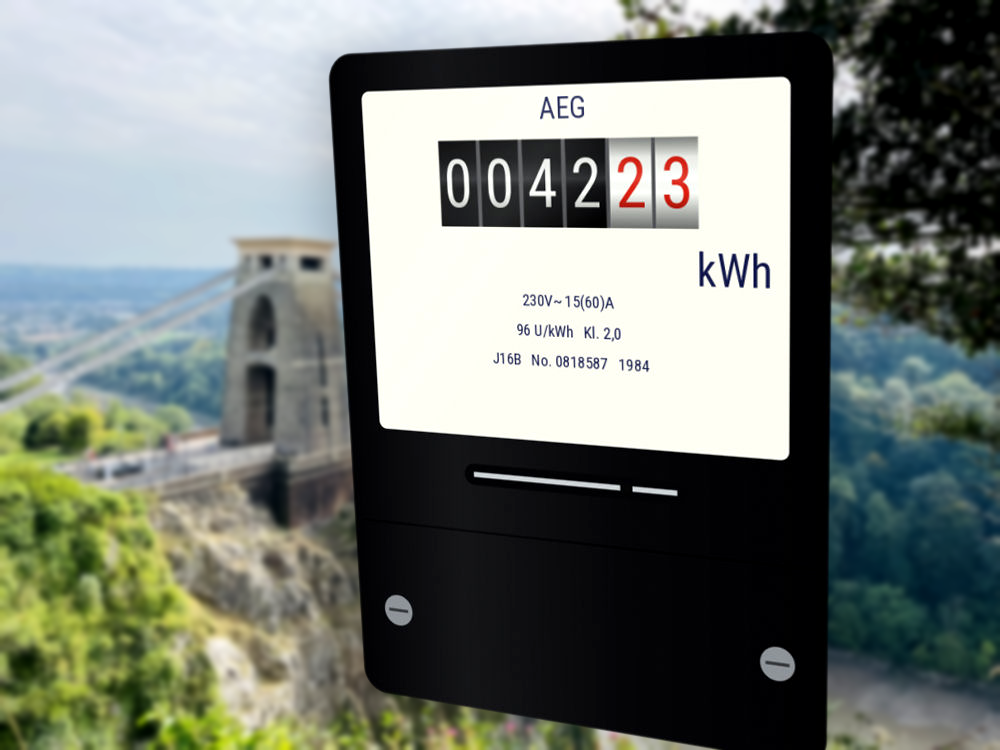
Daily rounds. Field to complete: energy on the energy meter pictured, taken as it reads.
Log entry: 42.23 kWh
